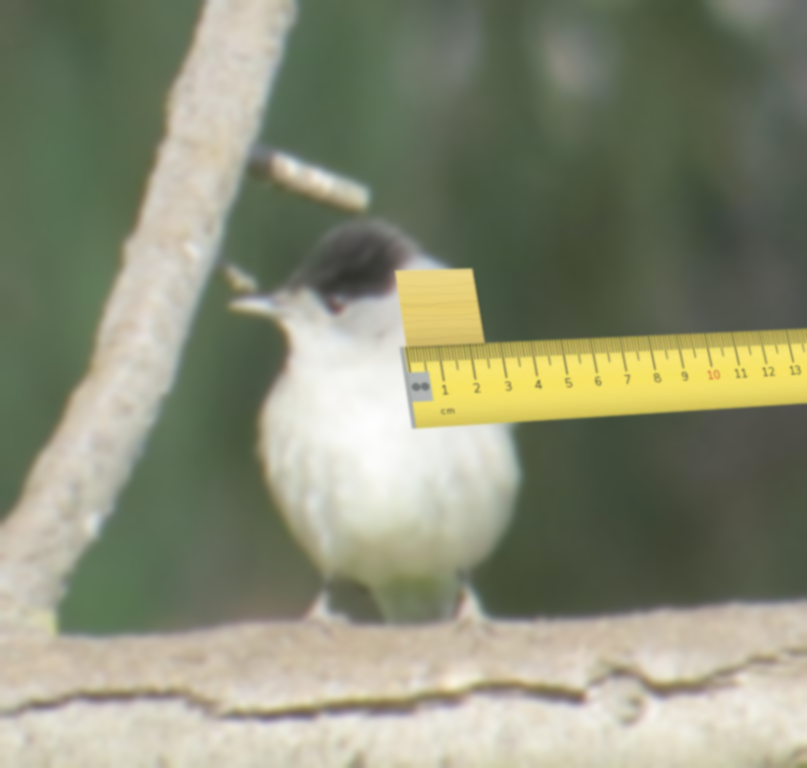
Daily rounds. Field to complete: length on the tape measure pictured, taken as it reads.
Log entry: 2.5 cm
